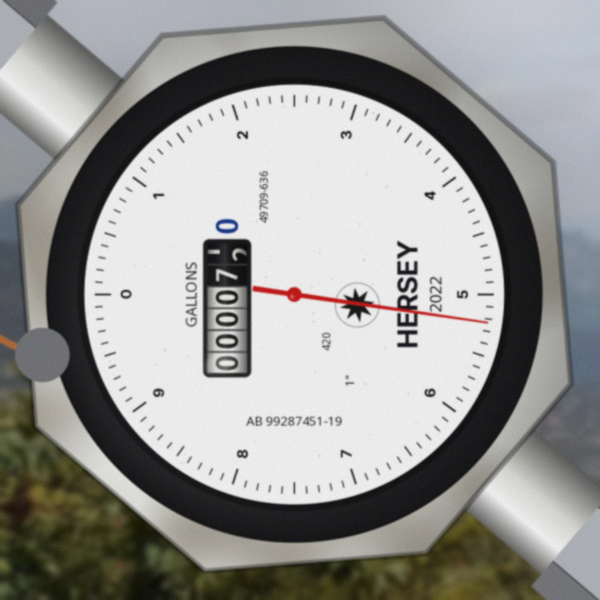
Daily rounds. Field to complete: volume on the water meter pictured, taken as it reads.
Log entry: 715.2 gal
